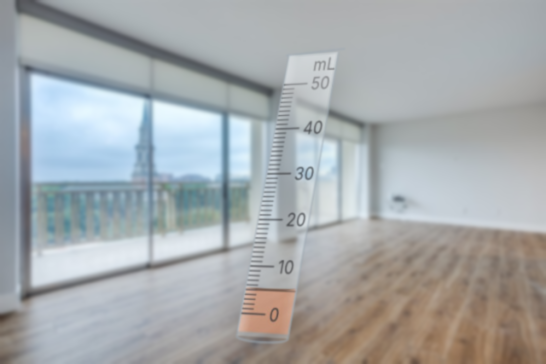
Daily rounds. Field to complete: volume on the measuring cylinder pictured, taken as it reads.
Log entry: 5 mL
